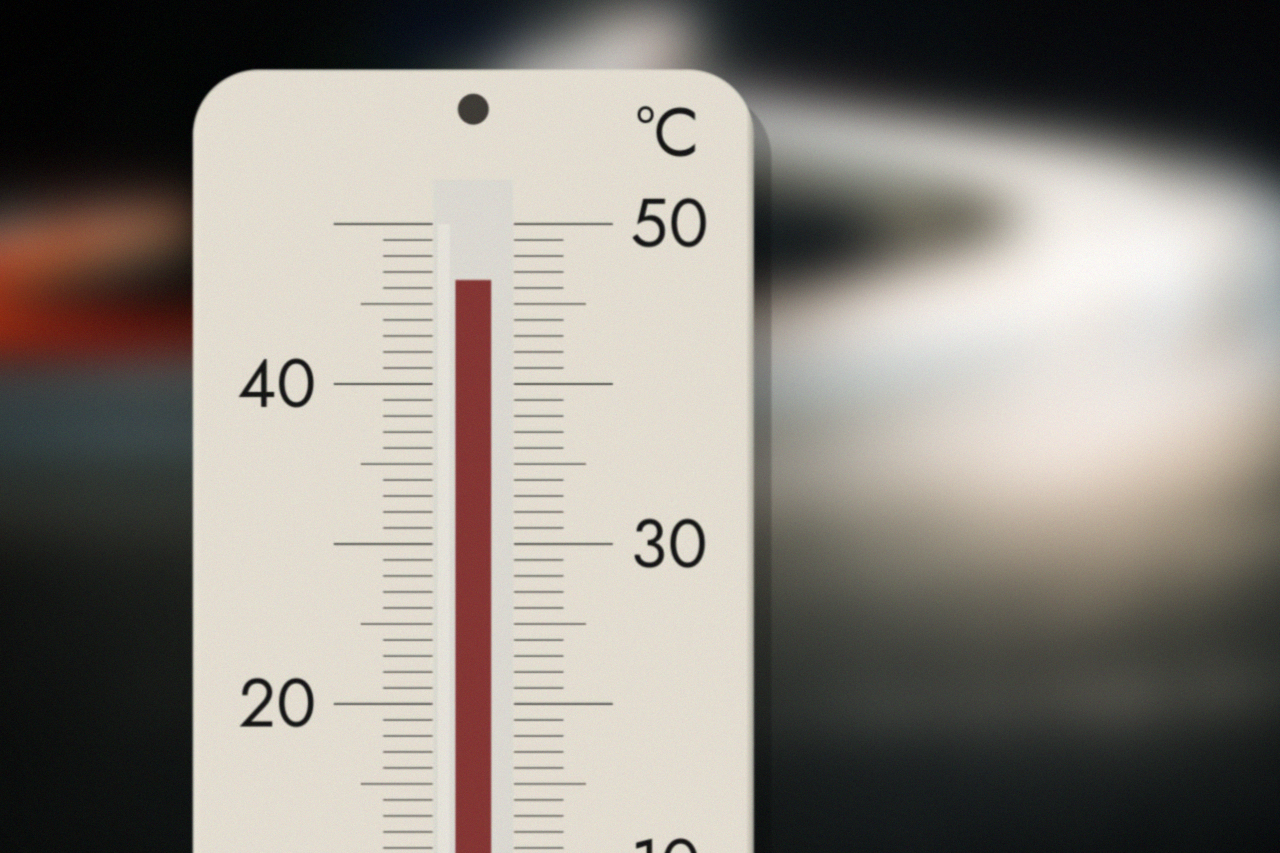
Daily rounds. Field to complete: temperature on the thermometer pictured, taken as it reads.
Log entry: 46.5 °C
